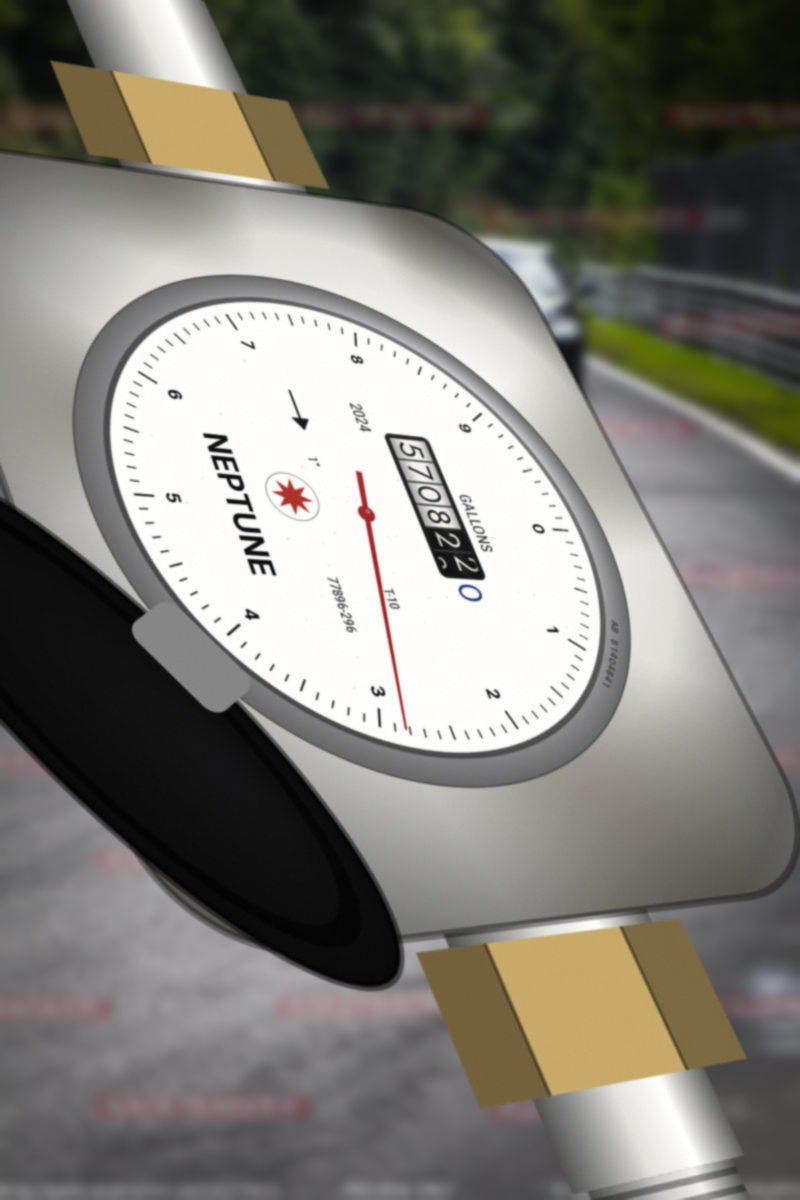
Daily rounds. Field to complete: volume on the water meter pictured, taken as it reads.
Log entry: 5708222.8 gal
